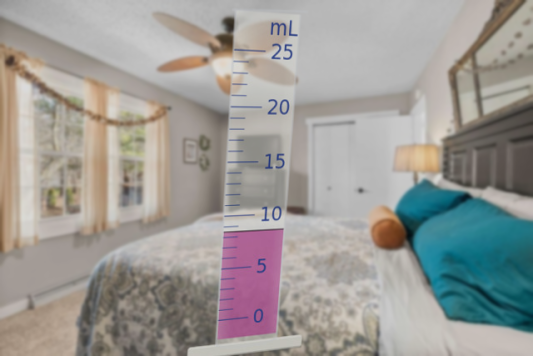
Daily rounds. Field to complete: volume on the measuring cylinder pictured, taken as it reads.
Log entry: 8.5 mL
